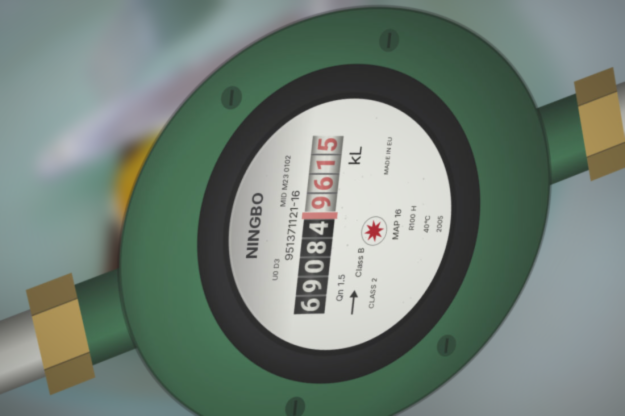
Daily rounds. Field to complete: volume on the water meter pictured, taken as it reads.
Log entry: 69084.9615 kL
